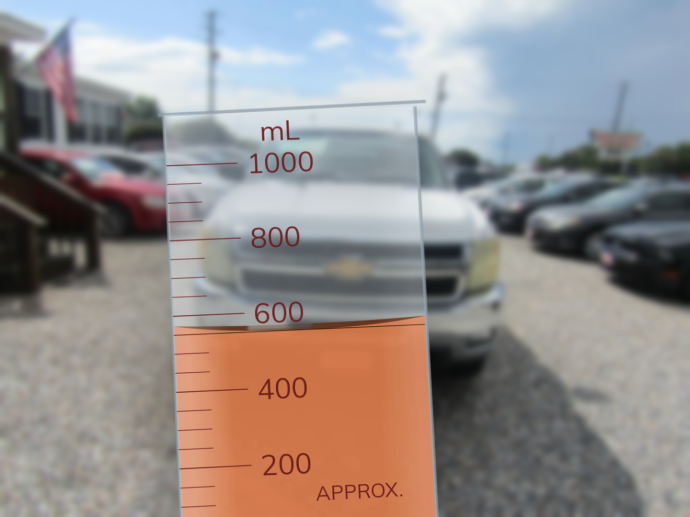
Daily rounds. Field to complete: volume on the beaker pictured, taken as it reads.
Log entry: 550 mL
